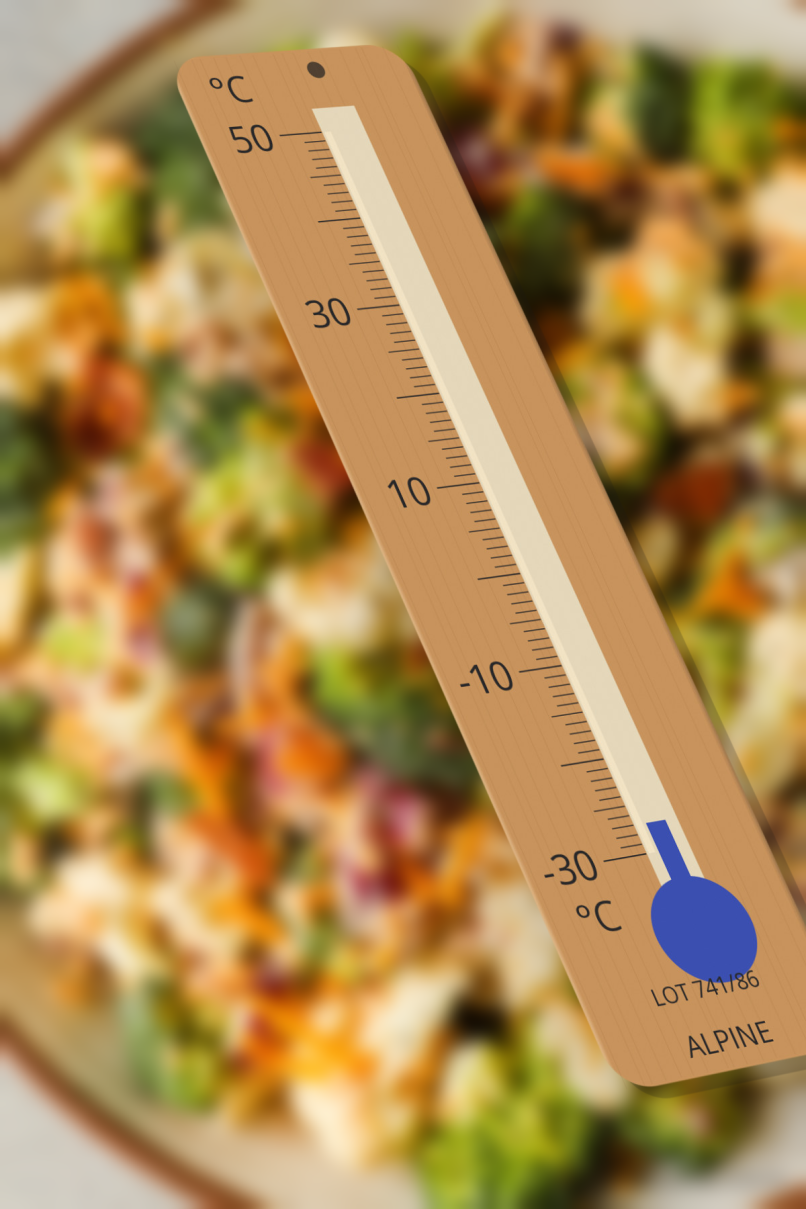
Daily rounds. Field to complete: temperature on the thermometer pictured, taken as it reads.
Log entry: -27 °C
